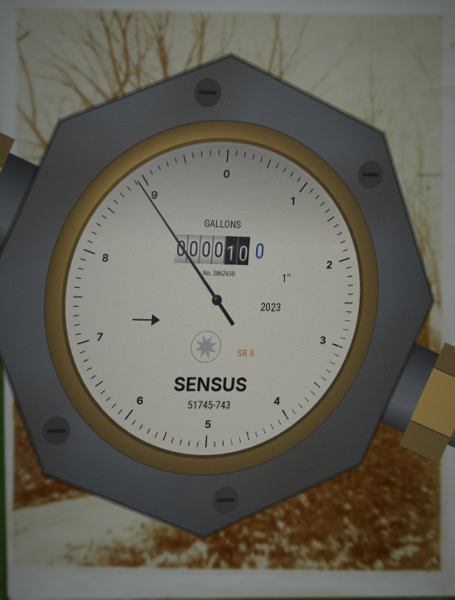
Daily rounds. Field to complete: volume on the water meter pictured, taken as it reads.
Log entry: 98.9 gal
